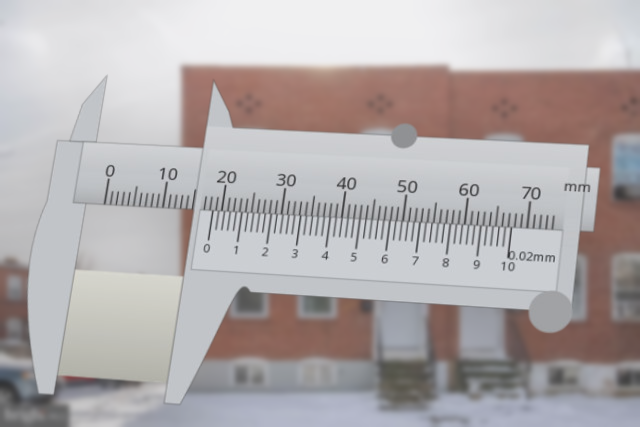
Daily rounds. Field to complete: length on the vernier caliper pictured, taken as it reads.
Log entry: 18.5 mm
